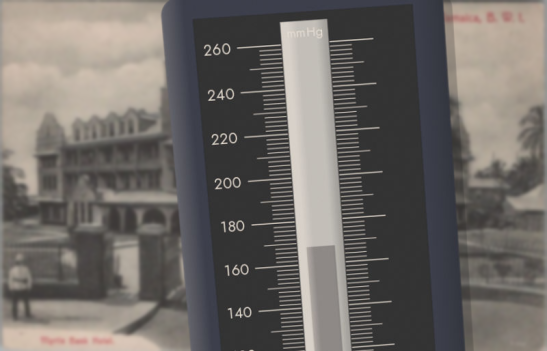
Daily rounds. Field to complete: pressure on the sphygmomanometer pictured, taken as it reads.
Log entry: 168 mmHg
